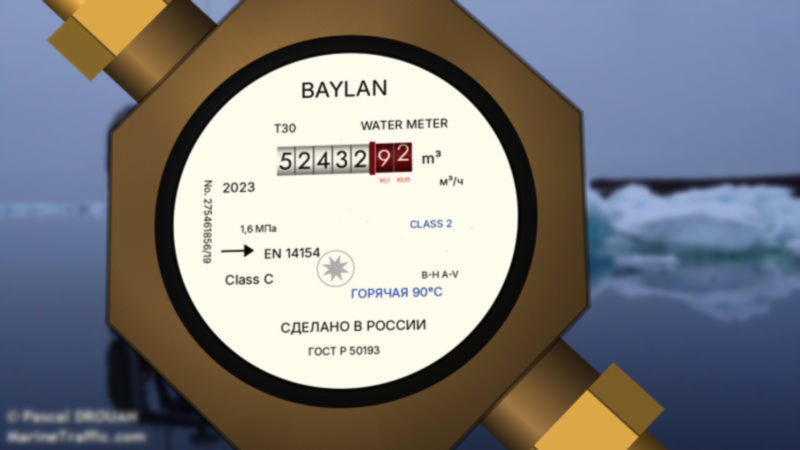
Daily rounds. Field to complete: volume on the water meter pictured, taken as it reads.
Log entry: 52432.92 m³
